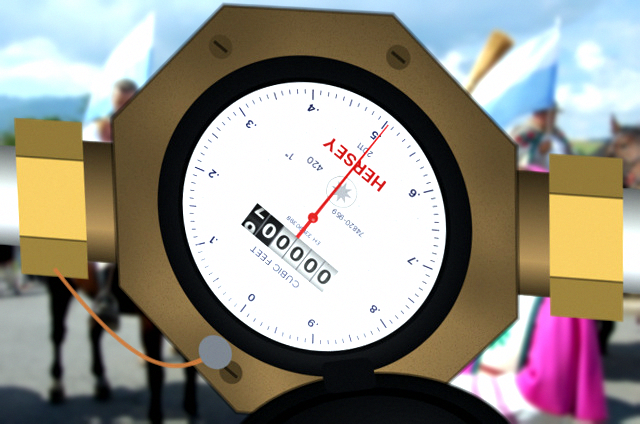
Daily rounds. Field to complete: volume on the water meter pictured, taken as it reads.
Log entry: 6.50 ft³
